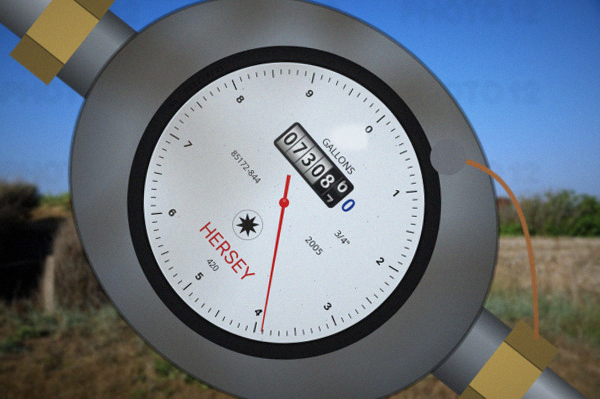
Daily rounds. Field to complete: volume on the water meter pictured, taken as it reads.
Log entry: 730863.9 gal
